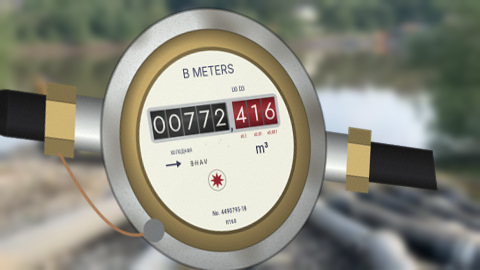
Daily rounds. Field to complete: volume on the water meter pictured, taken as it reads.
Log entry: 772.416 m³
